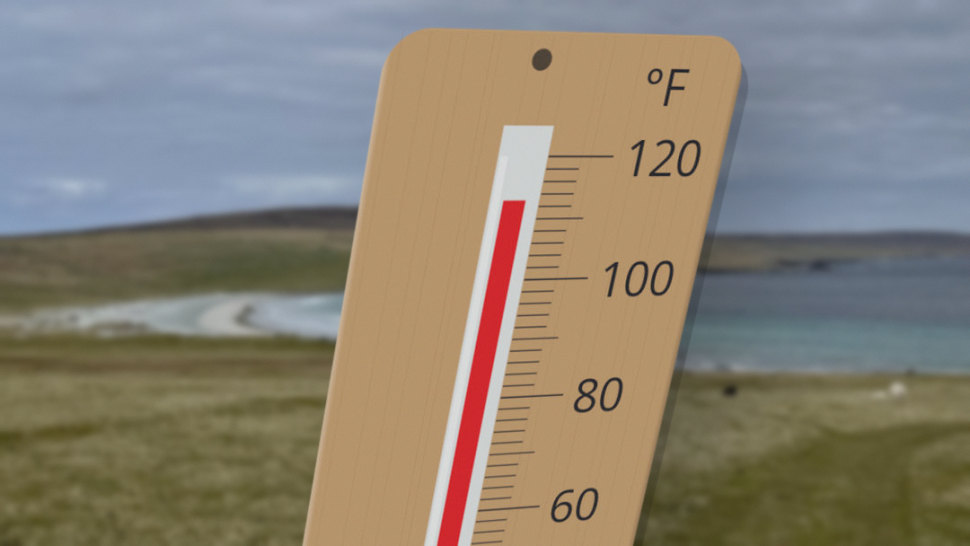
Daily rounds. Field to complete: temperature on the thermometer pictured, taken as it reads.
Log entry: 113 °F
